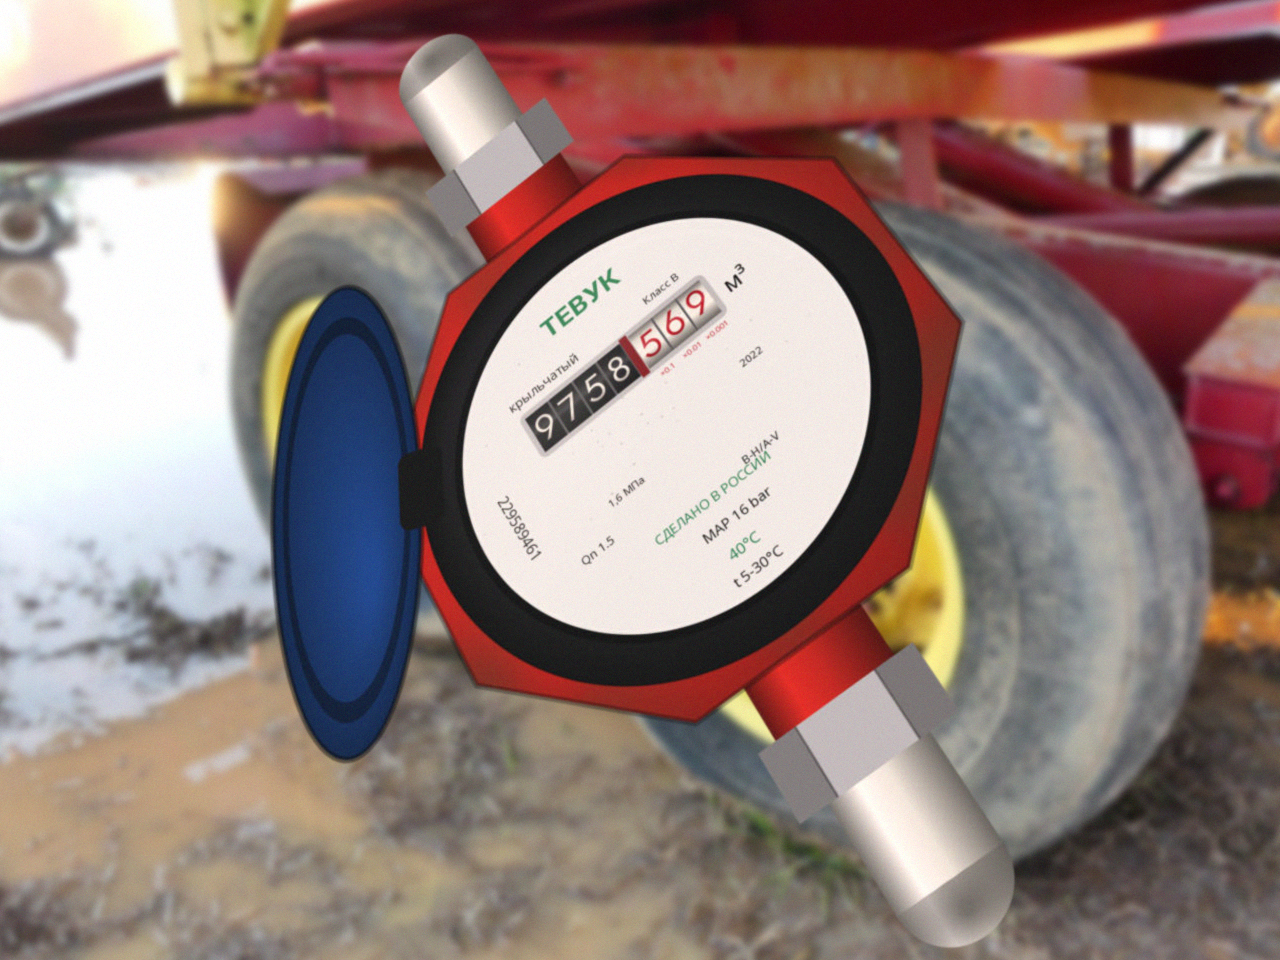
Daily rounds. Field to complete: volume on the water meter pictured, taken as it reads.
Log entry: 9758.569 m³
